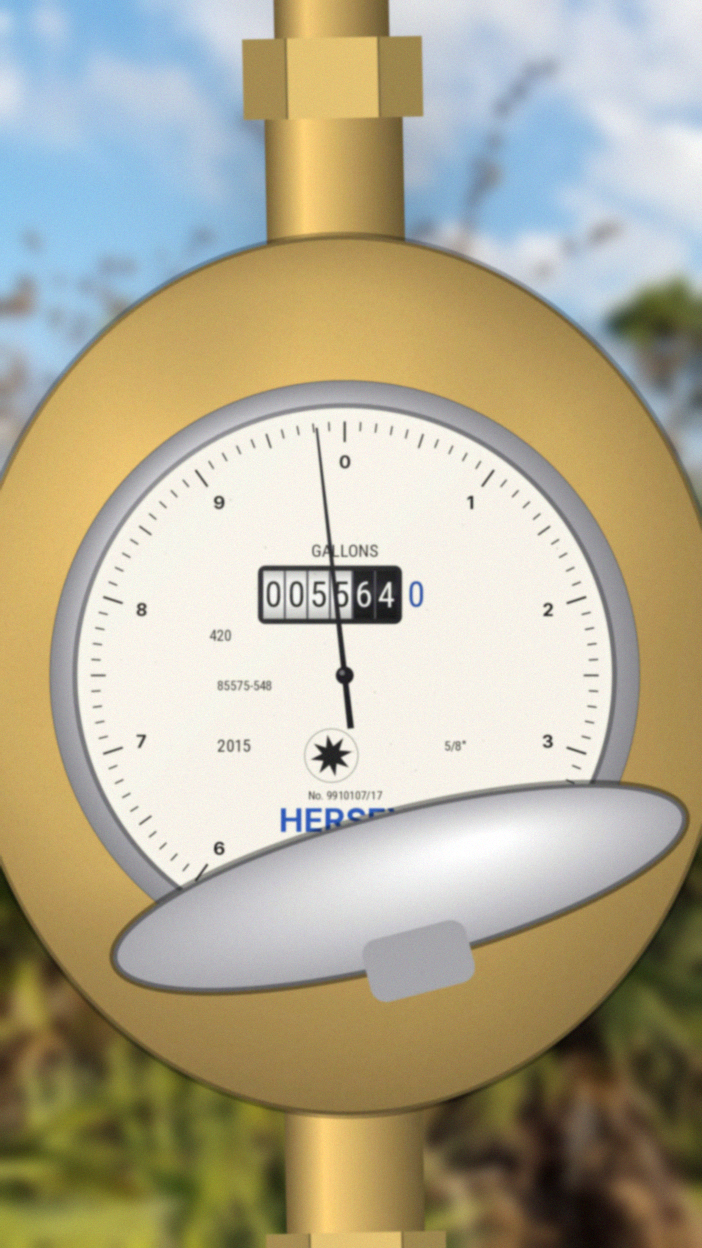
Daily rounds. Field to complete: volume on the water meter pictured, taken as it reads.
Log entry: 55639.8 gal
